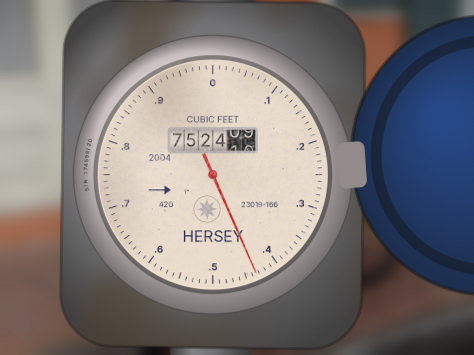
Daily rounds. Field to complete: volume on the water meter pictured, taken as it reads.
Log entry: 752409.43 ft³
